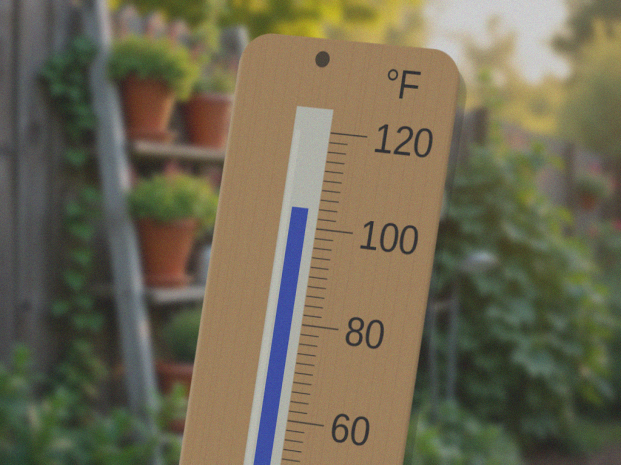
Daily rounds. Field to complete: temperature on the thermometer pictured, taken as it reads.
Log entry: 104 °F
